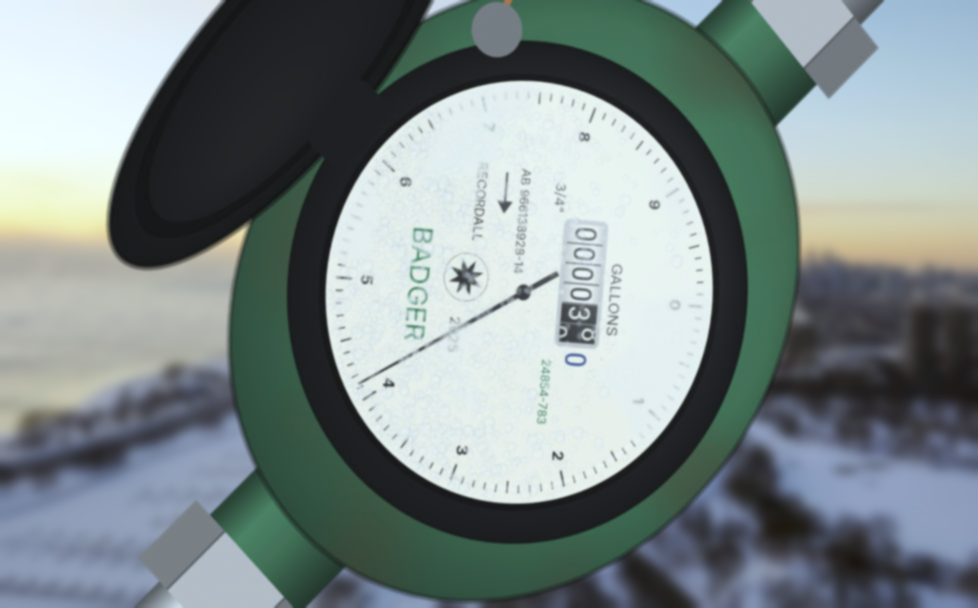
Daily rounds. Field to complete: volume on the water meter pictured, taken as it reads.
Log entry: 384.1 gal
